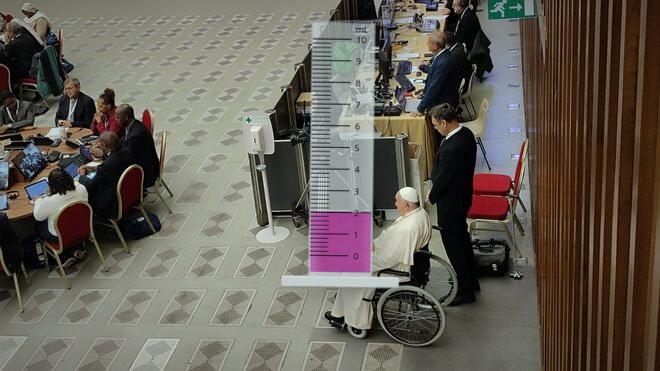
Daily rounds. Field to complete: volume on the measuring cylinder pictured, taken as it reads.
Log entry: 2 mL
